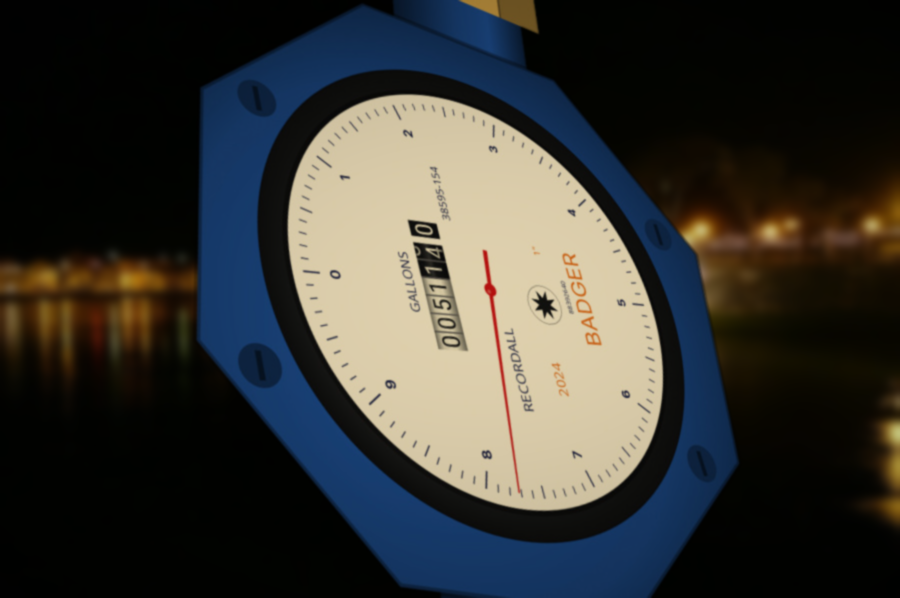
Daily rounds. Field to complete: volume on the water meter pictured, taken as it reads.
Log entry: 51137.7 gal
